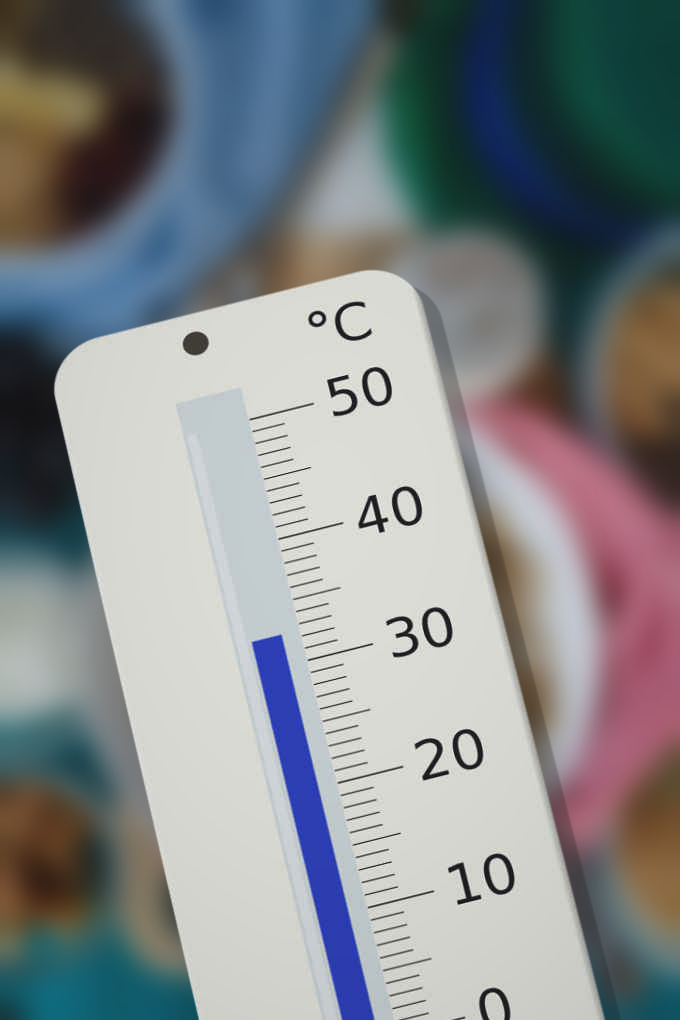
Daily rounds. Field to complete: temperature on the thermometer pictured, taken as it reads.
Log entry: 32.5 °C
